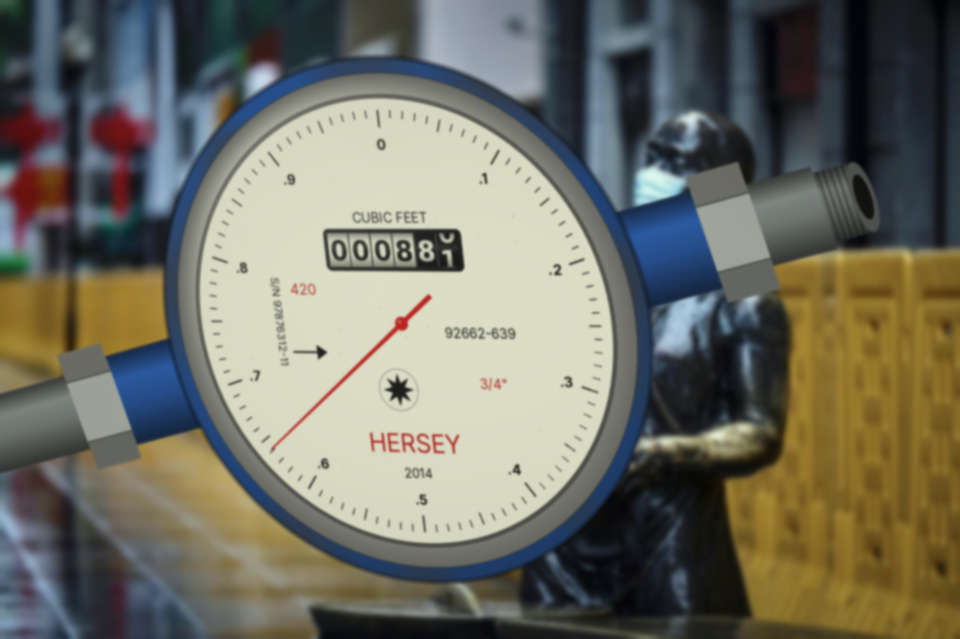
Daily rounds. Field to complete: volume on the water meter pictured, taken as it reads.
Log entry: 880.64 ft³
